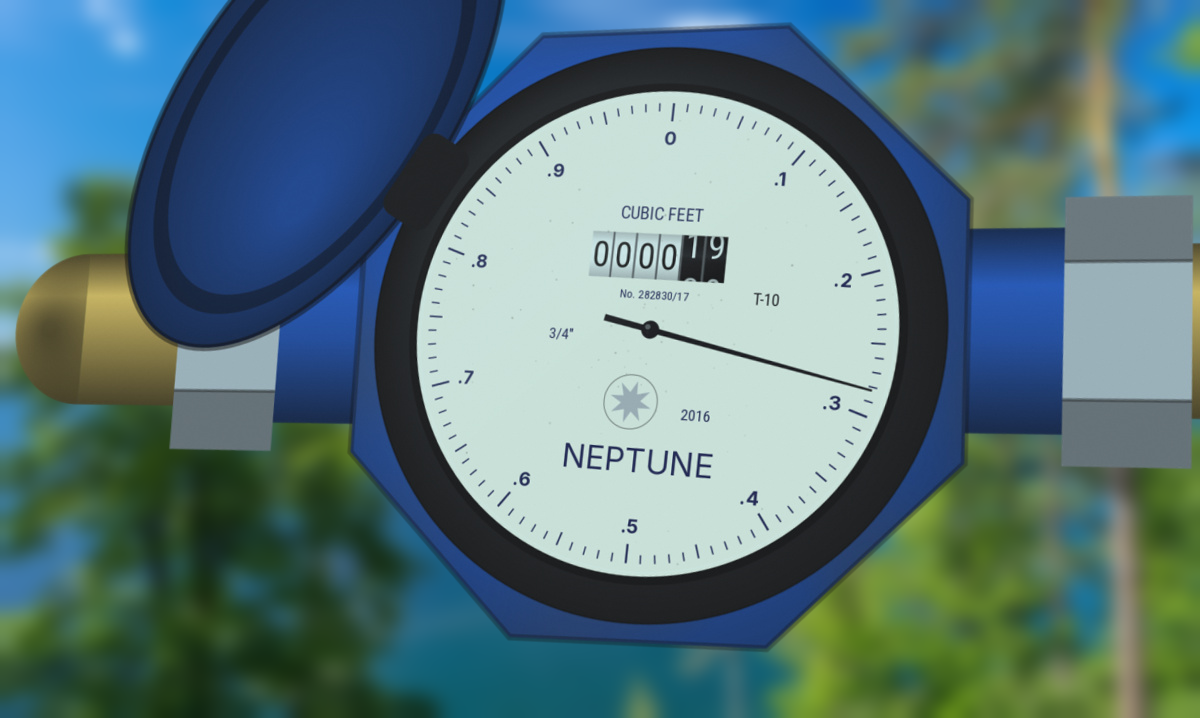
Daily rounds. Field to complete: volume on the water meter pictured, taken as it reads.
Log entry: 19.28 ft³
